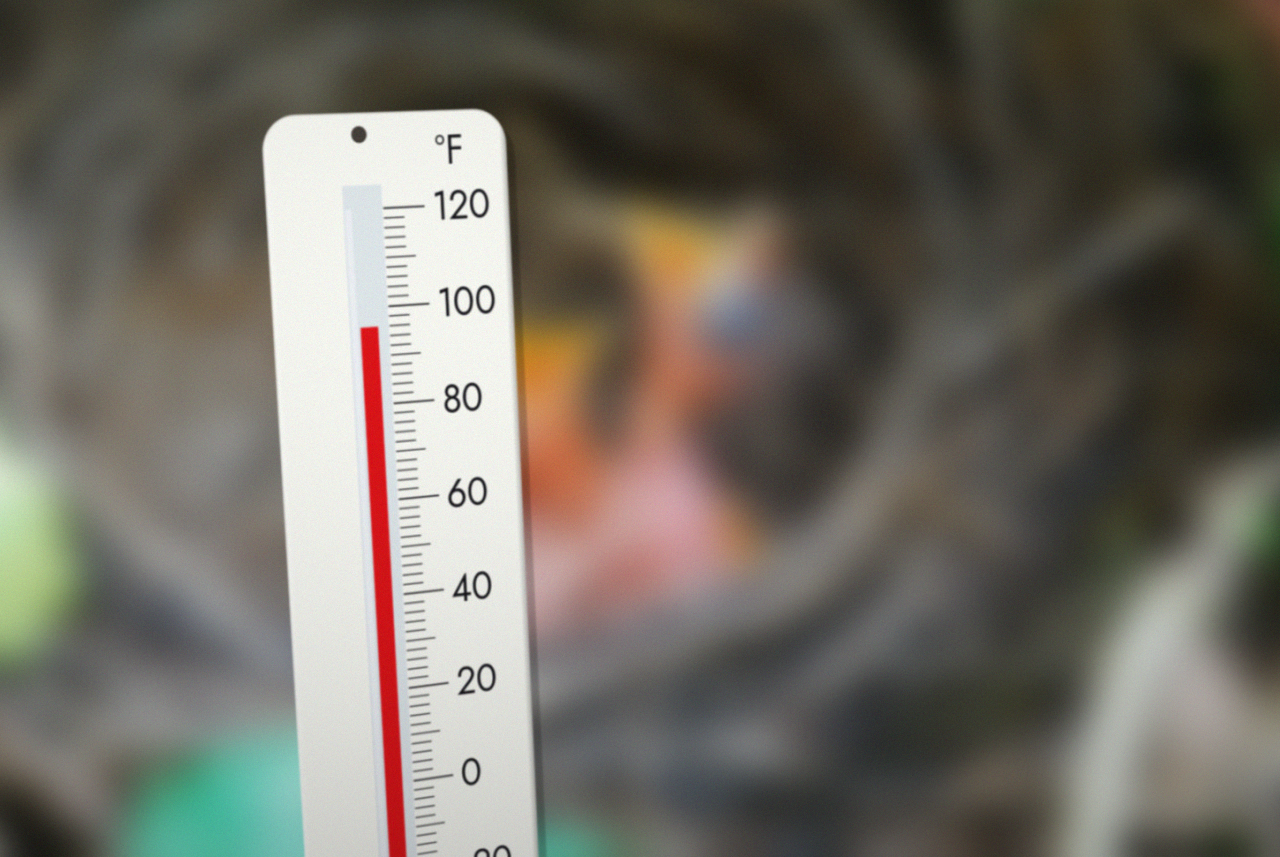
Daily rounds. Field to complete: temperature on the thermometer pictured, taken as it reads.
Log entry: 96 °F
